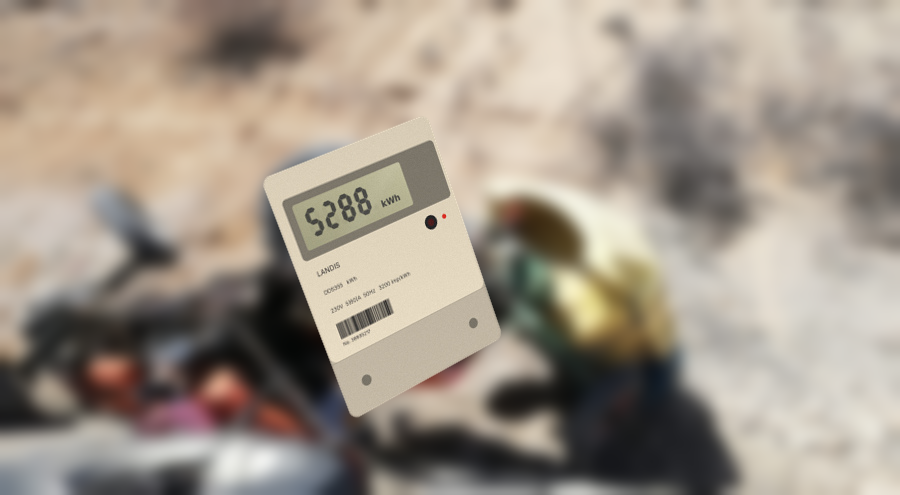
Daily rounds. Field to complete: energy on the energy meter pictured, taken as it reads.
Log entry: 5288 kWh
